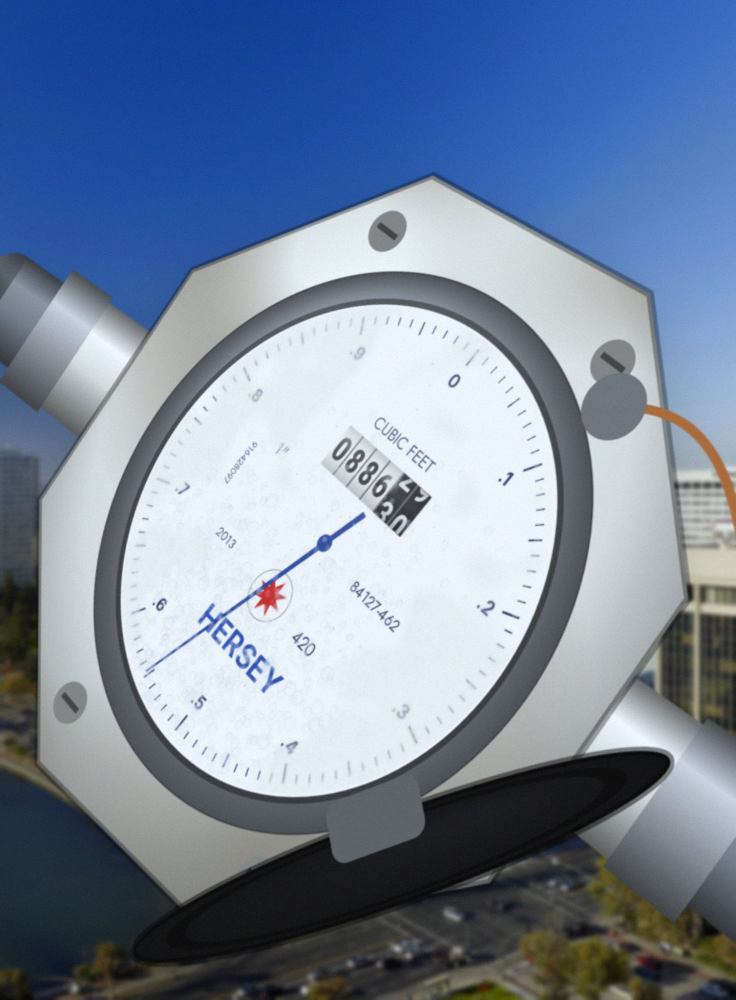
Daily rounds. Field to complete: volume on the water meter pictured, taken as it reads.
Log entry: 88629.55 ft³
